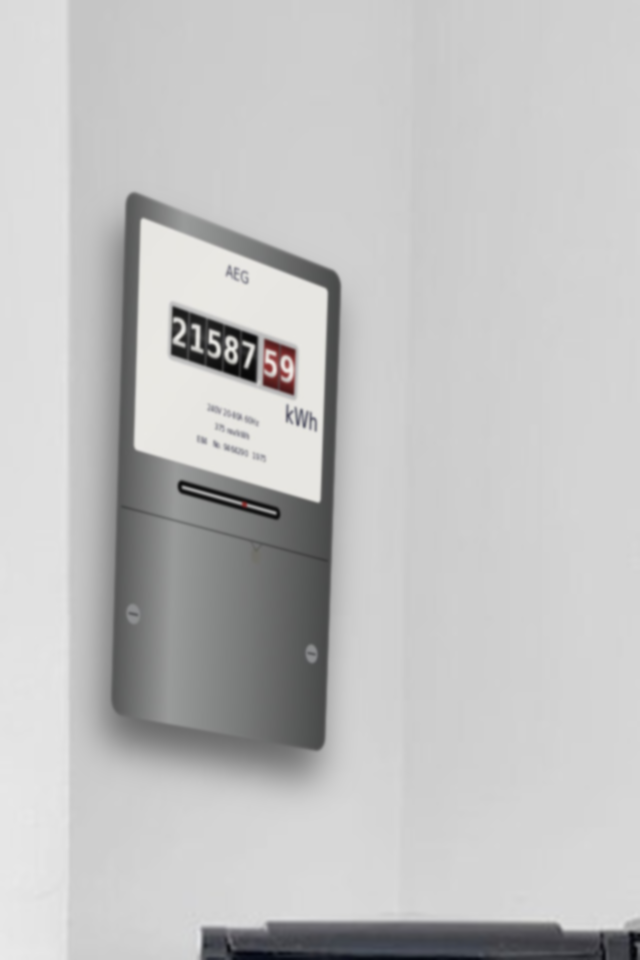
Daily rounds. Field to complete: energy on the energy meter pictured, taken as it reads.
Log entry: 21587.59 kWh
